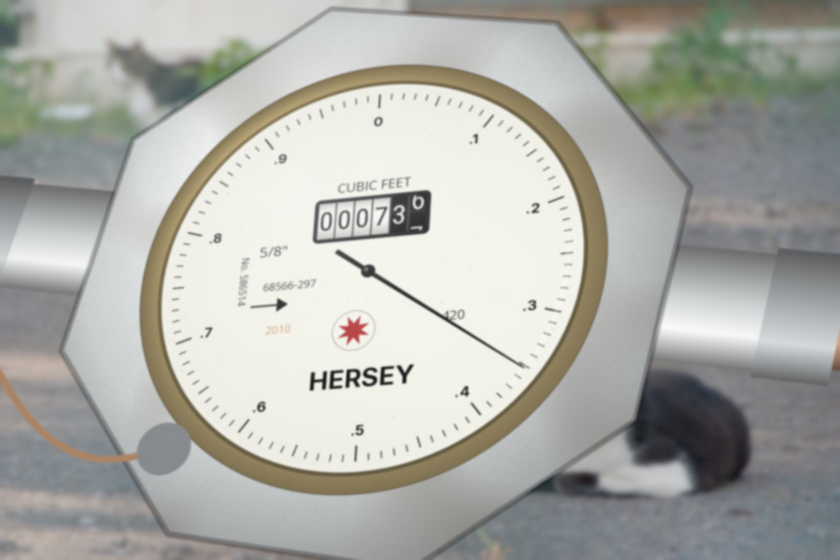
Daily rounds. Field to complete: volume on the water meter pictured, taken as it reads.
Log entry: 736.35 ft³
